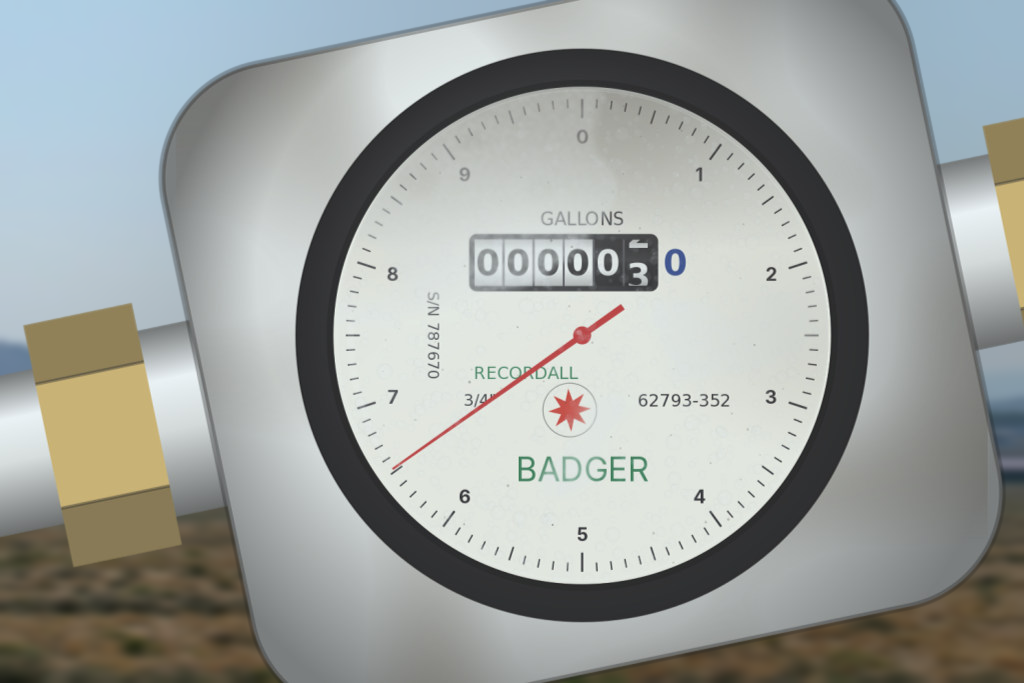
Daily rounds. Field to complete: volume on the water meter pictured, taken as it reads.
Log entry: 26.5 gal
